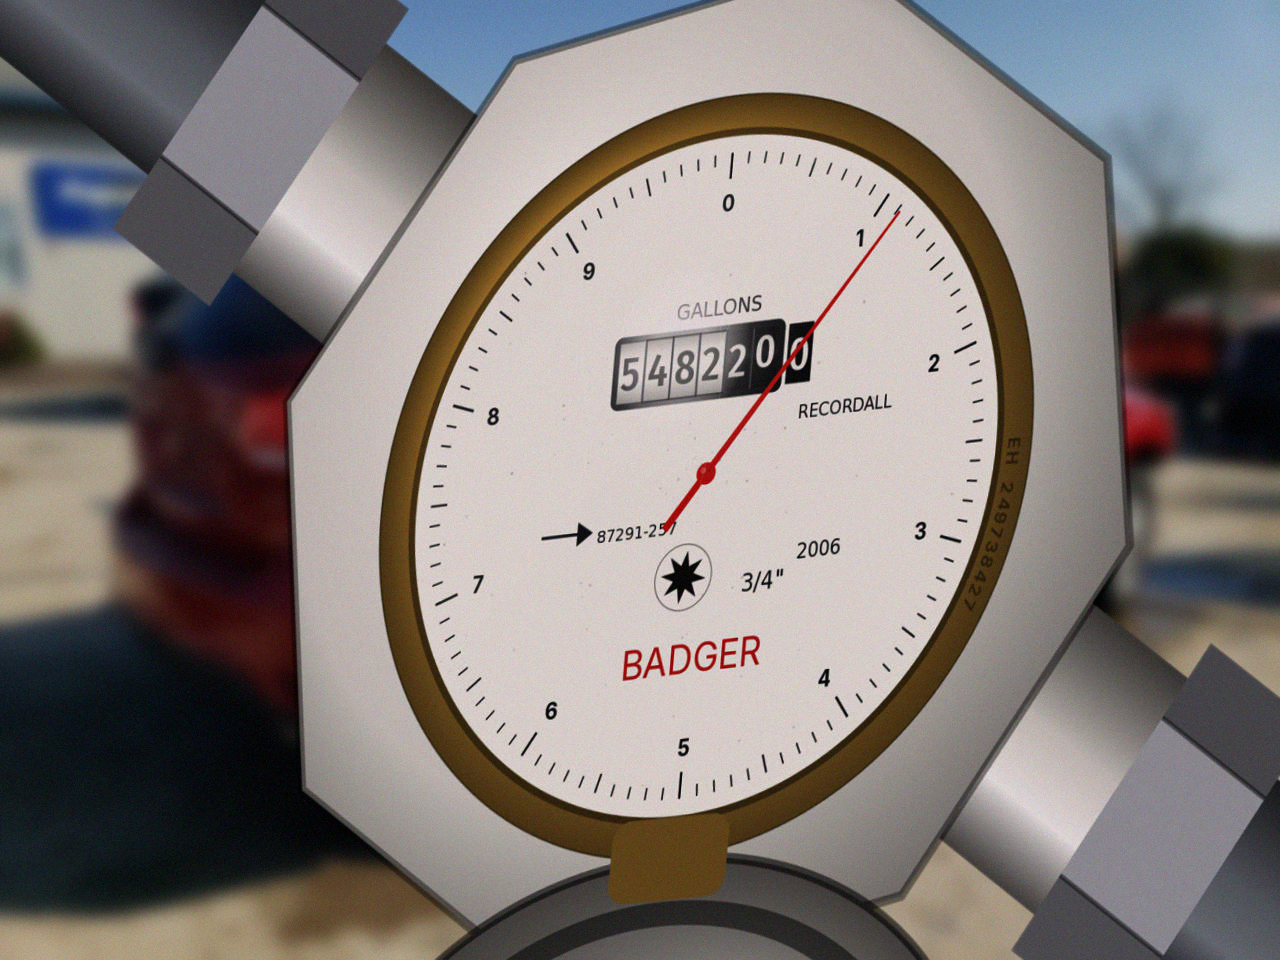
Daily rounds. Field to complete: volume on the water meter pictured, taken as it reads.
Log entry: 5482201.1 gal
